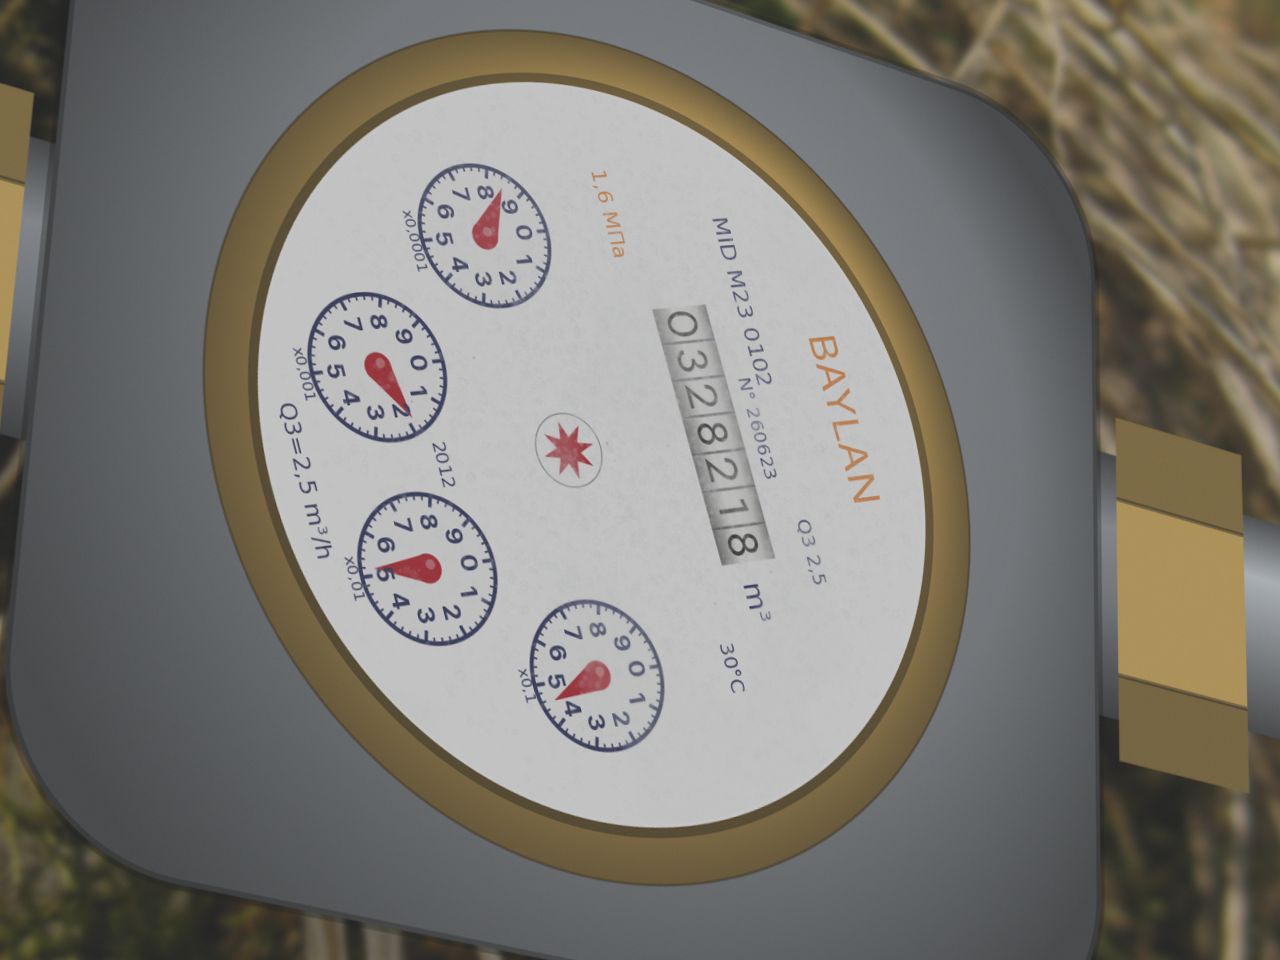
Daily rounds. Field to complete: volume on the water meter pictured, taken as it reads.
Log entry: 328218.4518 m³
